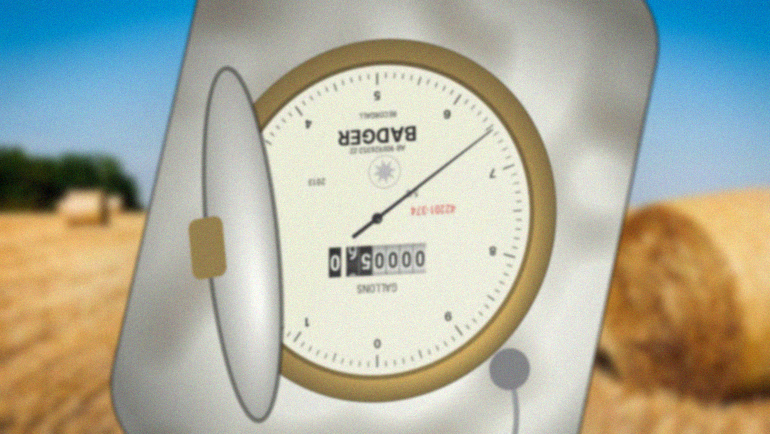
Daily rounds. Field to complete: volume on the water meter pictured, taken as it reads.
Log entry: 556.5 gal
